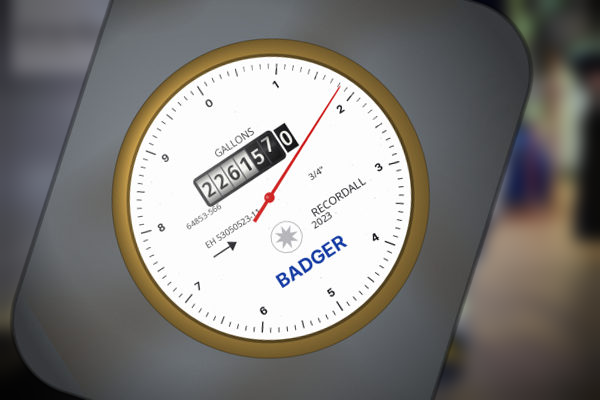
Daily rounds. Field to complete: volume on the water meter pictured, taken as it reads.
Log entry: 2261571.8 gal
